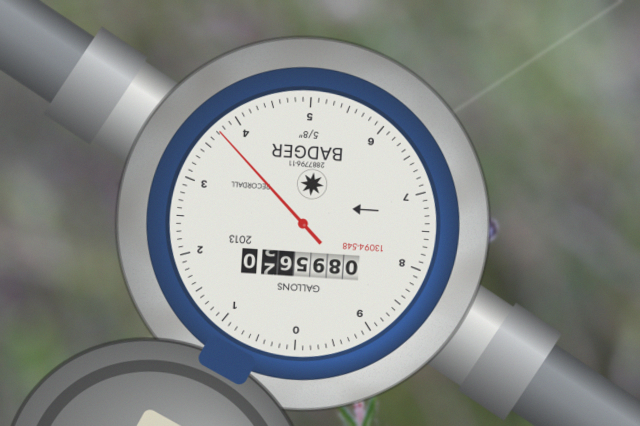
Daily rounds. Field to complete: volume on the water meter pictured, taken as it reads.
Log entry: 895623.7 gal
